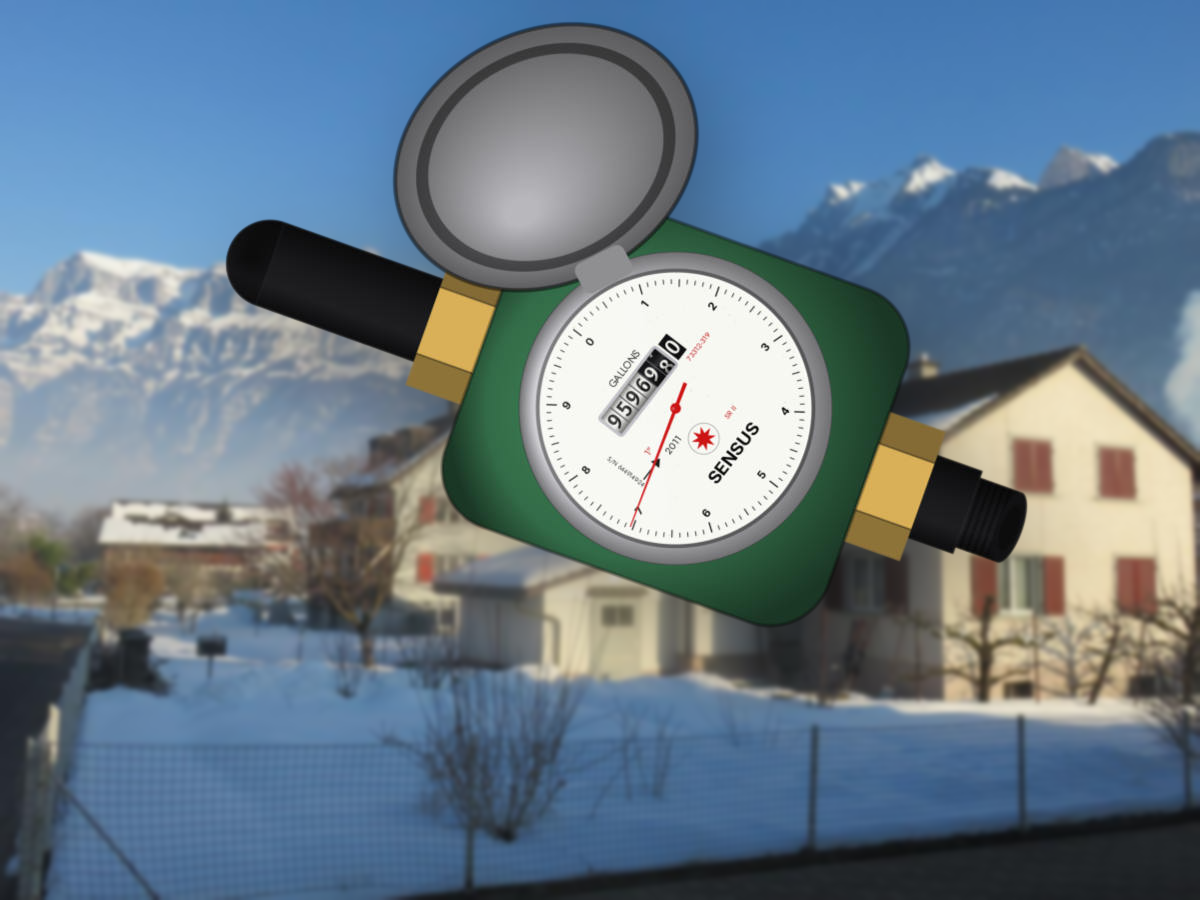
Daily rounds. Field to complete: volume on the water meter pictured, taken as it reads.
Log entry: 9596977.0 gal
